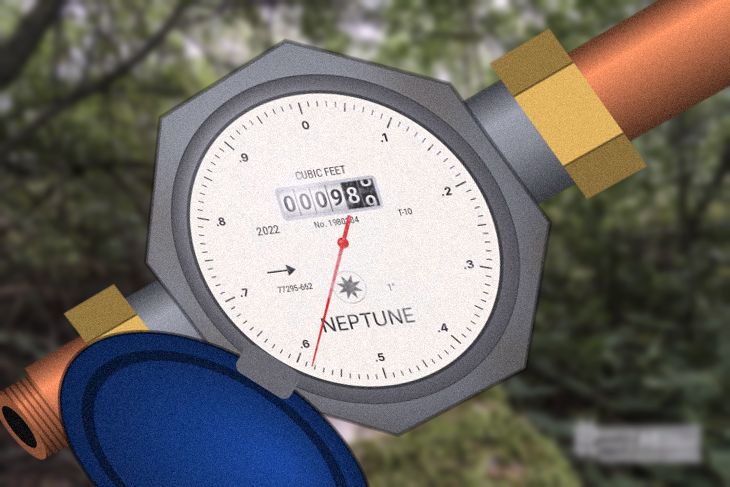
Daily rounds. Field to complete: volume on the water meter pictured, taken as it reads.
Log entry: 988.58 ft³
